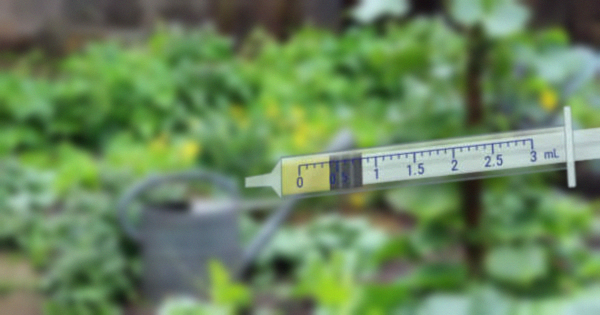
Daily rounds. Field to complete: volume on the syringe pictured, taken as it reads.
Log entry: 0.4 mL
